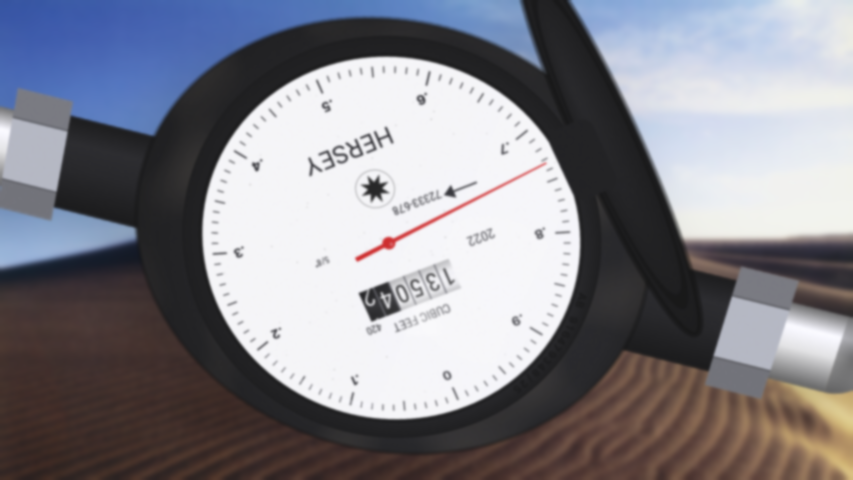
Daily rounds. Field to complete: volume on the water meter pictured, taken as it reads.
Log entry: 135041.73 ft³
